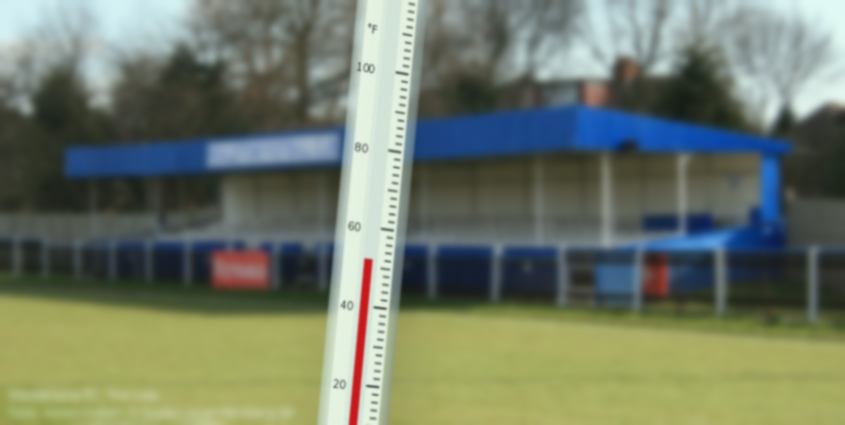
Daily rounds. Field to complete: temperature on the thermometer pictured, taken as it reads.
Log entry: 52 °F
